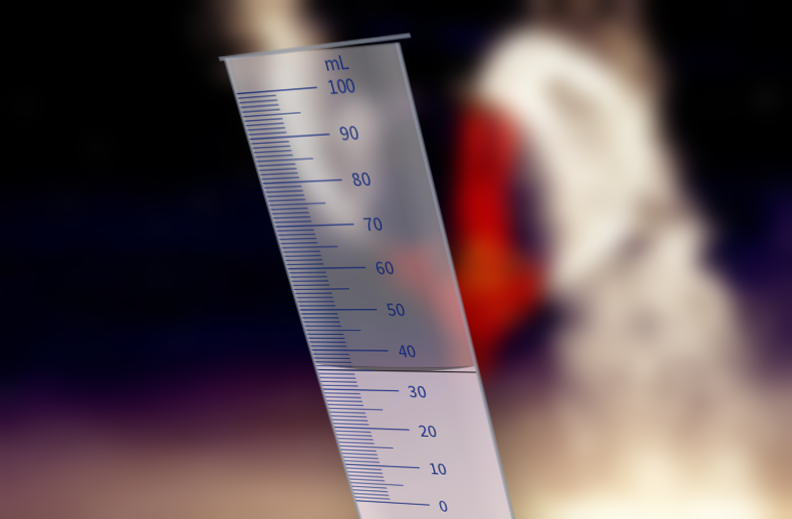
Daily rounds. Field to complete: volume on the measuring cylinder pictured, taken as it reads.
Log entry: 35 mL
